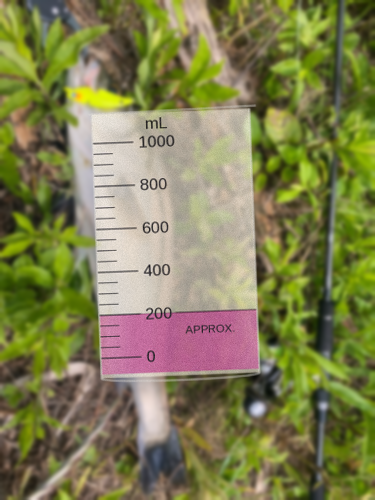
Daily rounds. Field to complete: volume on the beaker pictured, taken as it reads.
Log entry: 200 mL
